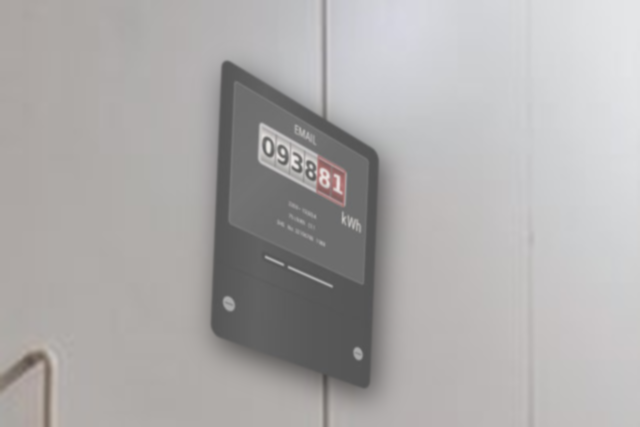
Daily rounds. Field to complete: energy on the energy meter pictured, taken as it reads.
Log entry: 938.81 kWh
